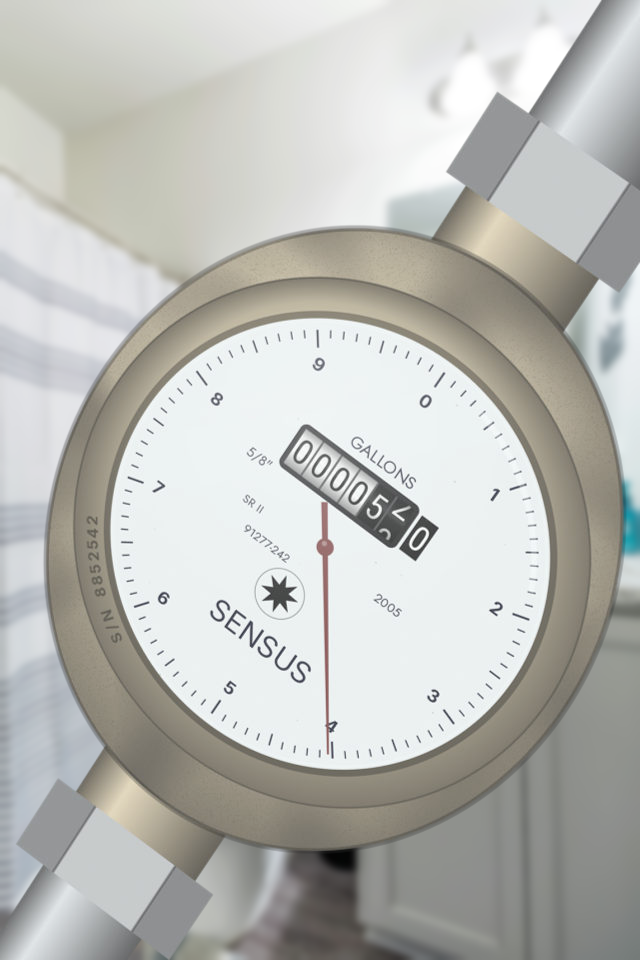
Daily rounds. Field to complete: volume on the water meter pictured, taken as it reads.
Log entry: 524.0 gal
